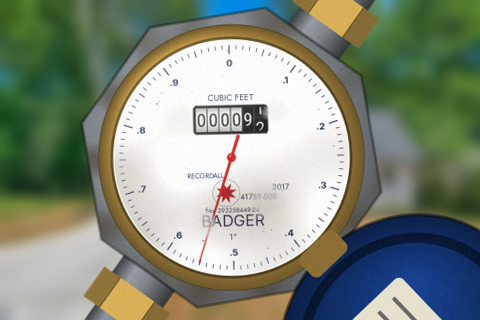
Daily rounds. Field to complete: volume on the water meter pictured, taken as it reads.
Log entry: 91.55 ft³
